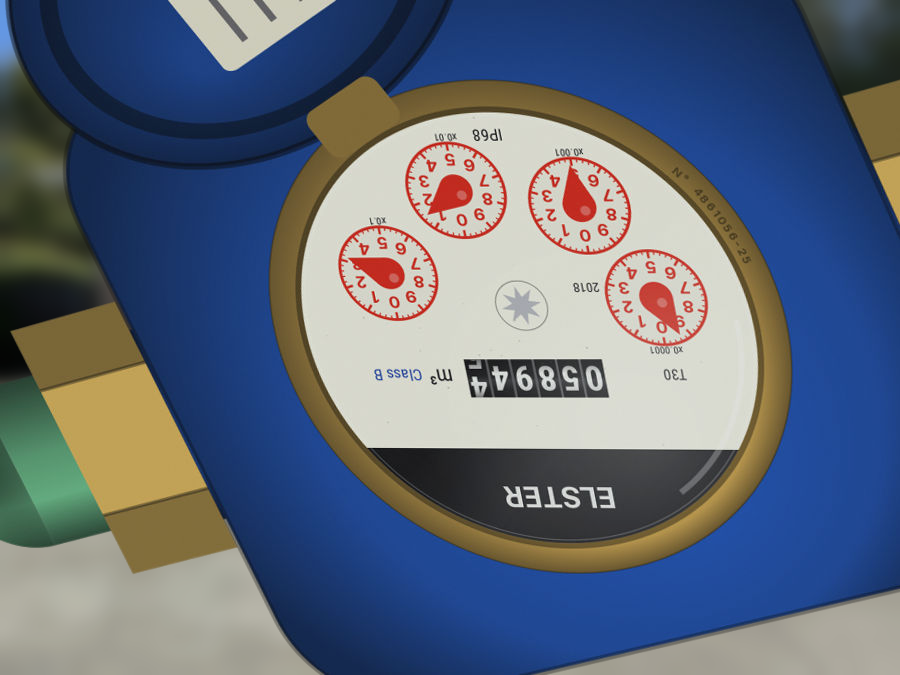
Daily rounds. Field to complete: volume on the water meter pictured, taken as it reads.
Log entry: 58944.3149 m³
